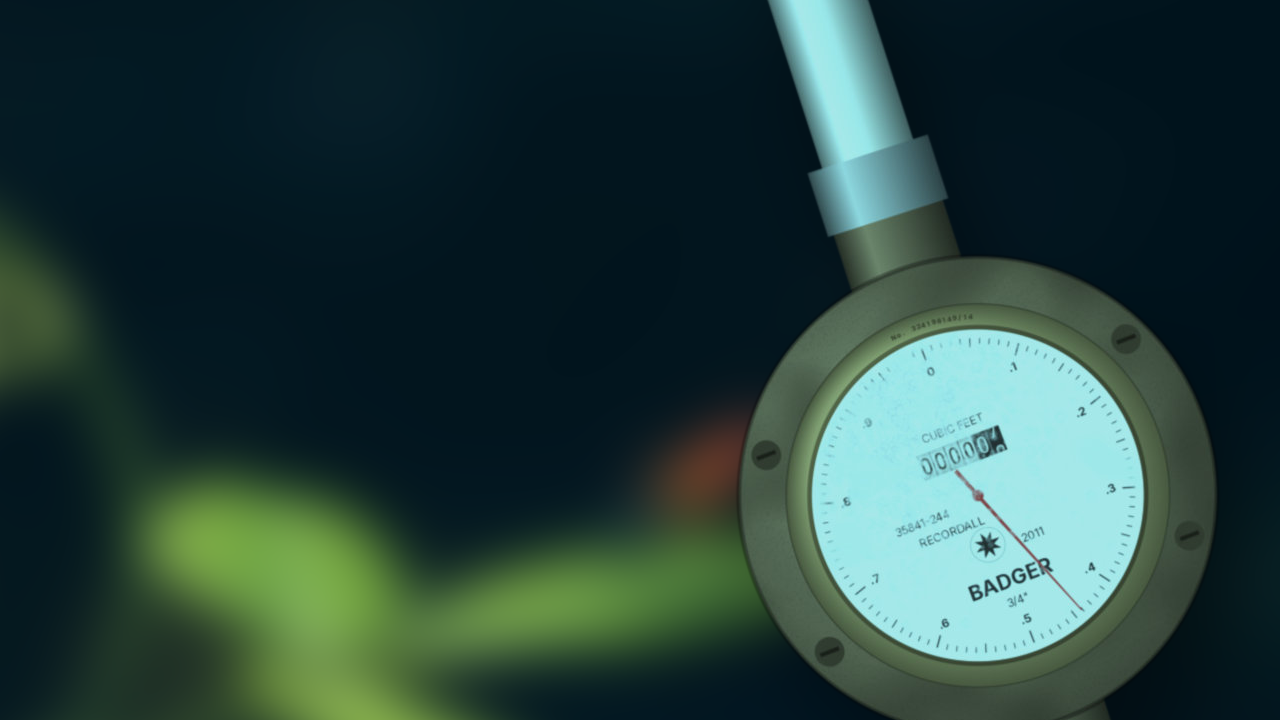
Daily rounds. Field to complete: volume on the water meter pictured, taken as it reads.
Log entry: 7.44 ft³
